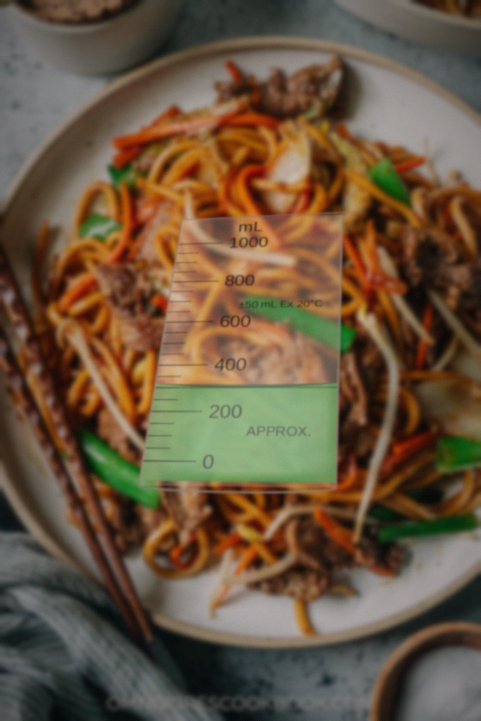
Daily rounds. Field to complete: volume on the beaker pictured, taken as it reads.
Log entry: 300 mL
